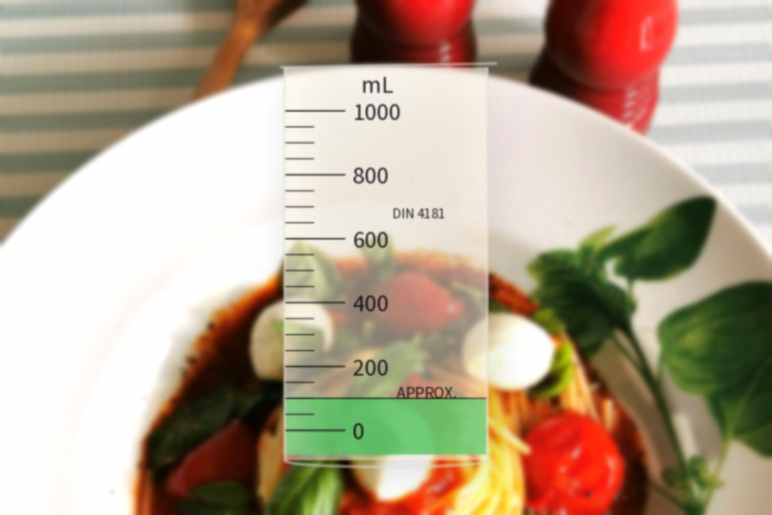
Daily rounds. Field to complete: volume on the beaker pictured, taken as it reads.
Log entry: 100 mL
